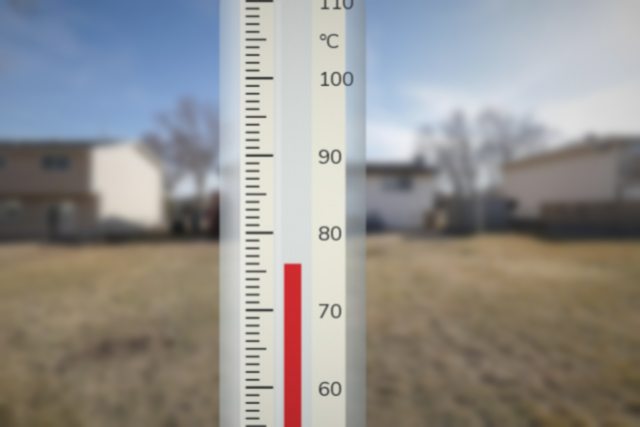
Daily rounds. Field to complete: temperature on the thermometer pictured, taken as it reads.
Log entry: 76 °C
